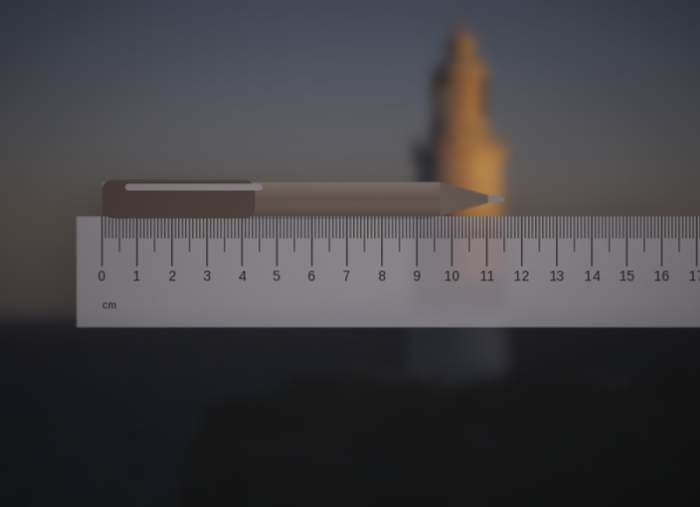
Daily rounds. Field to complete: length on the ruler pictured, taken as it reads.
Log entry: 11.5 cm
